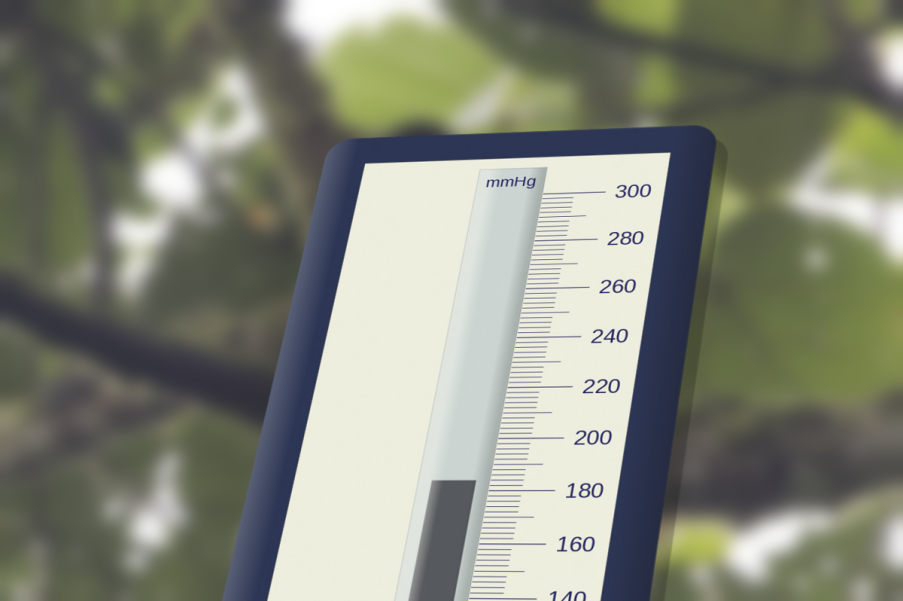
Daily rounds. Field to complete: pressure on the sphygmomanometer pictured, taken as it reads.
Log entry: 184 mmHg
